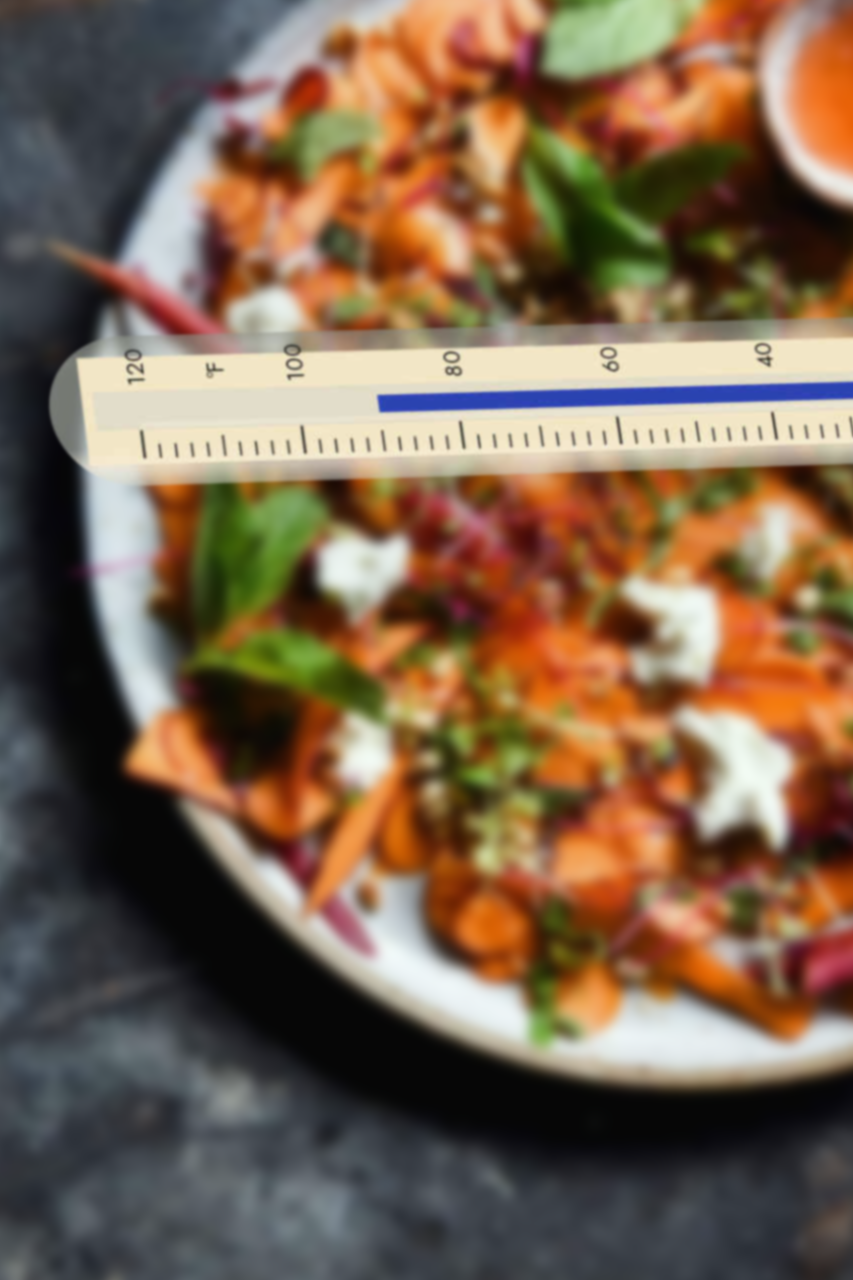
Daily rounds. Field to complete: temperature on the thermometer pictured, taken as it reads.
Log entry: 90 °F
